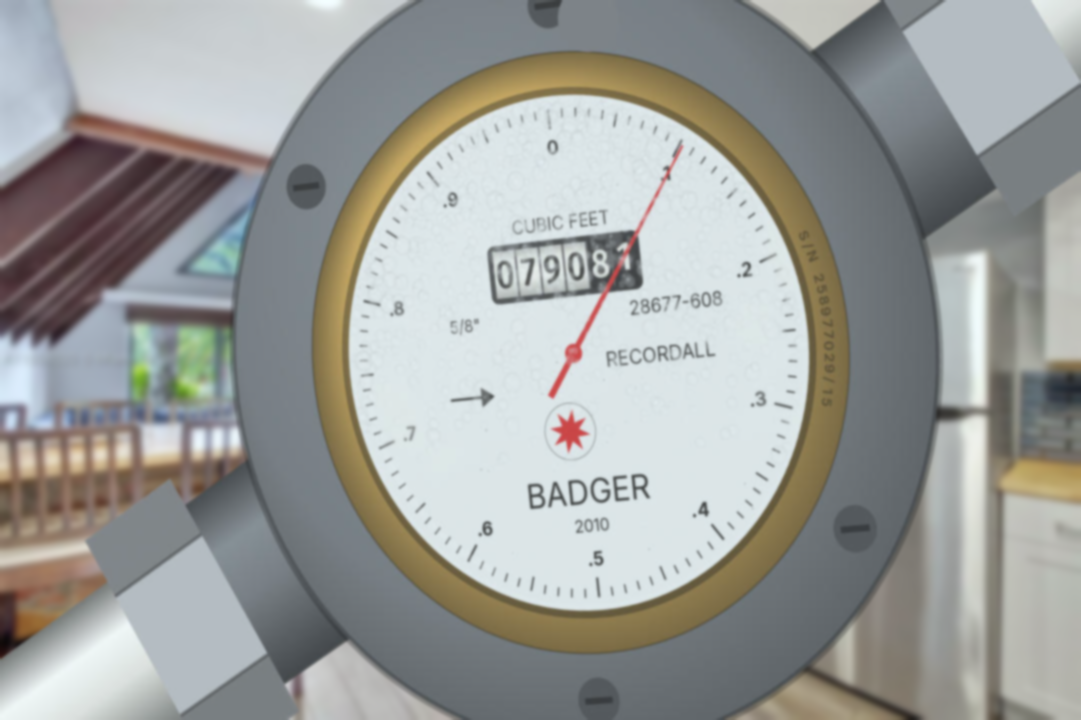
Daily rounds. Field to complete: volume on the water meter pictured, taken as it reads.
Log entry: 79081.10 ft³
